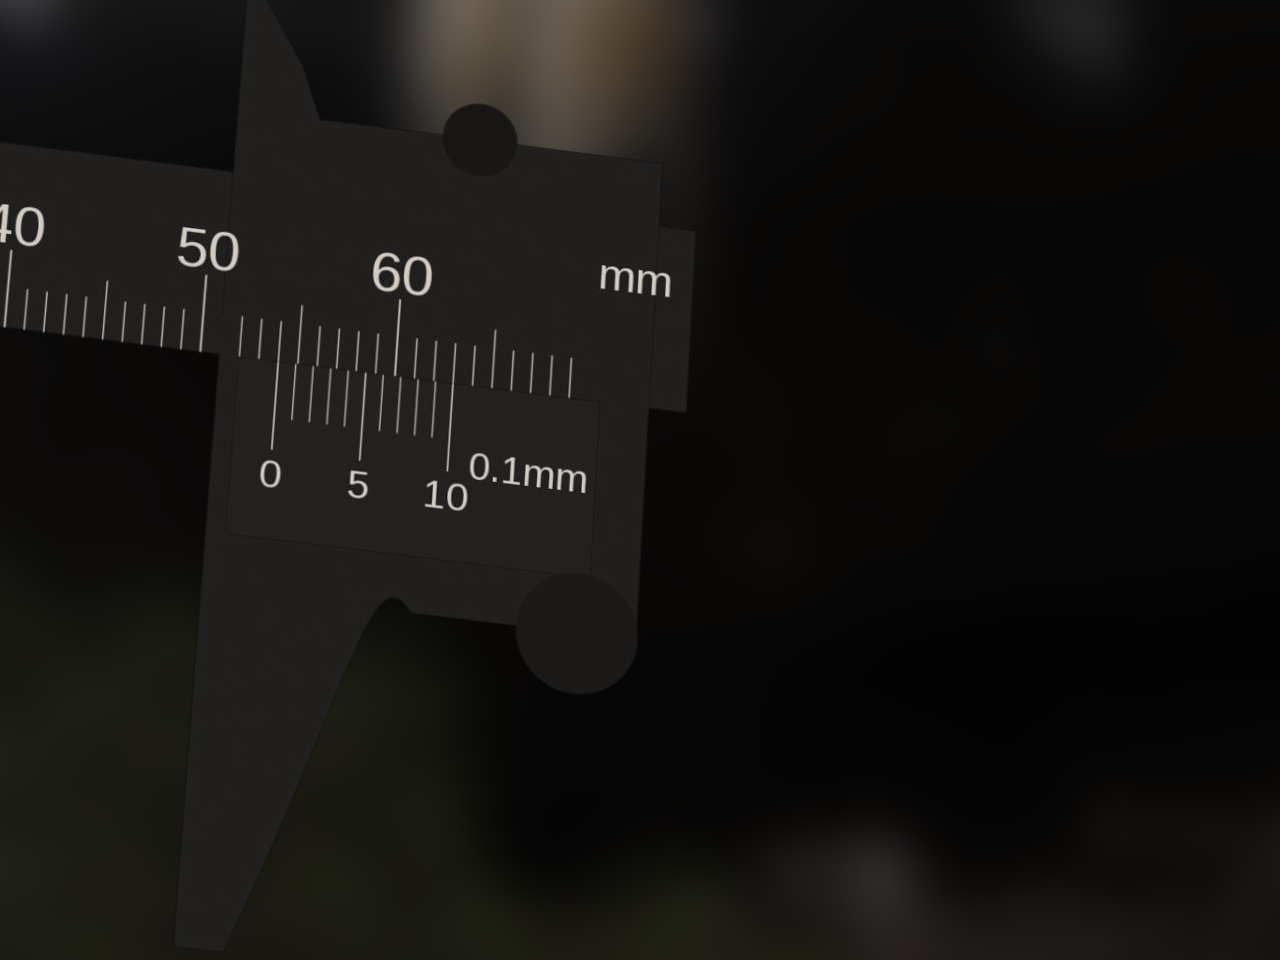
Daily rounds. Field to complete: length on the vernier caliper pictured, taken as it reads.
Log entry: 54.0 mm
